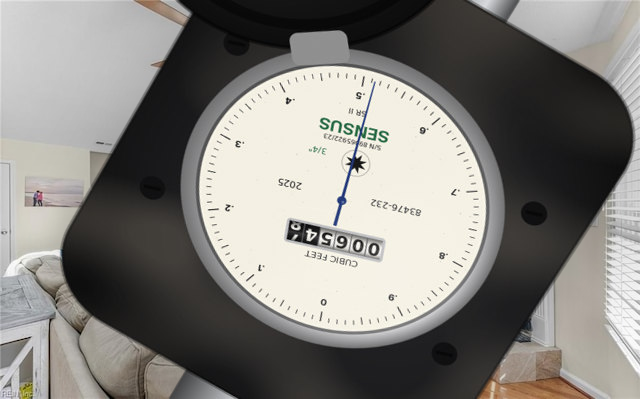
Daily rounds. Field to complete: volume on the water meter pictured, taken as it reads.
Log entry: 6547.51 ft³
